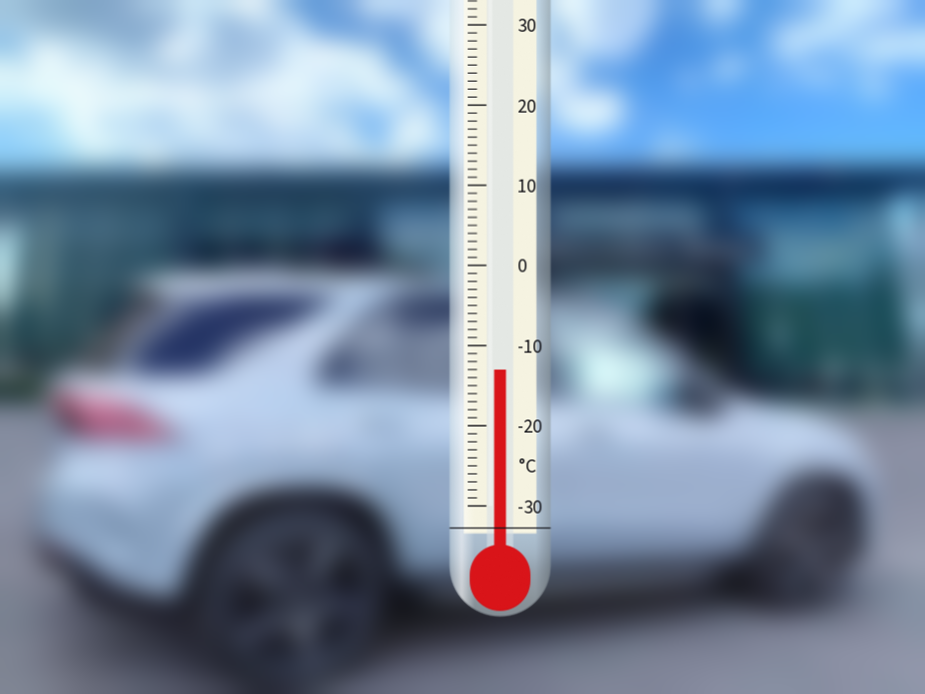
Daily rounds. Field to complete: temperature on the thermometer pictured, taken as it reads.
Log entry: -13 °C
